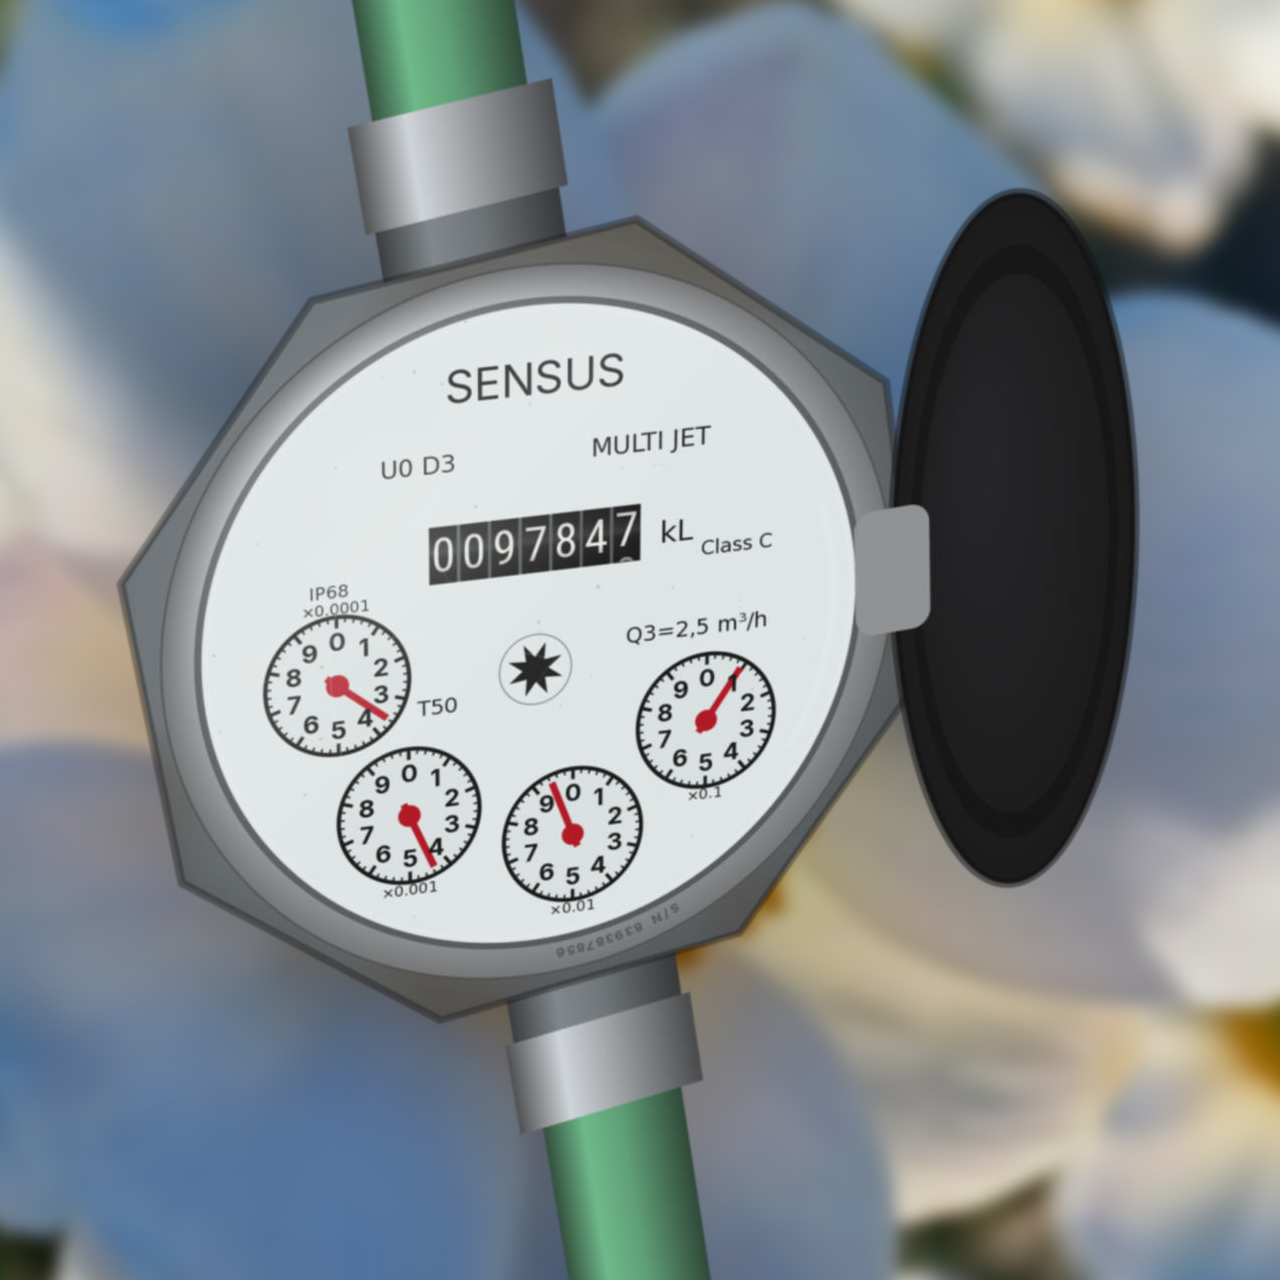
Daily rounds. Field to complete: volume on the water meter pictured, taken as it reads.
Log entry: 97847.0943 kL
